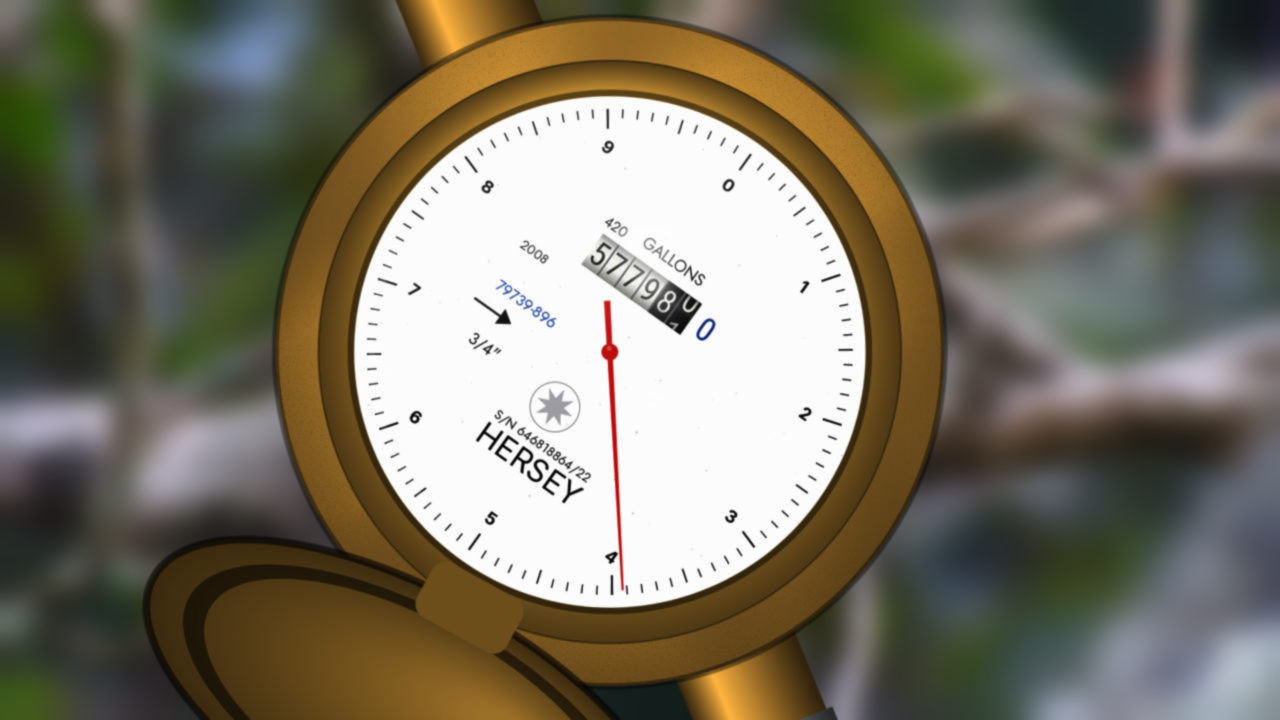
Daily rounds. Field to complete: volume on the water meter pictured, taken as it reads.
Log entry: 5779803.9 gal
